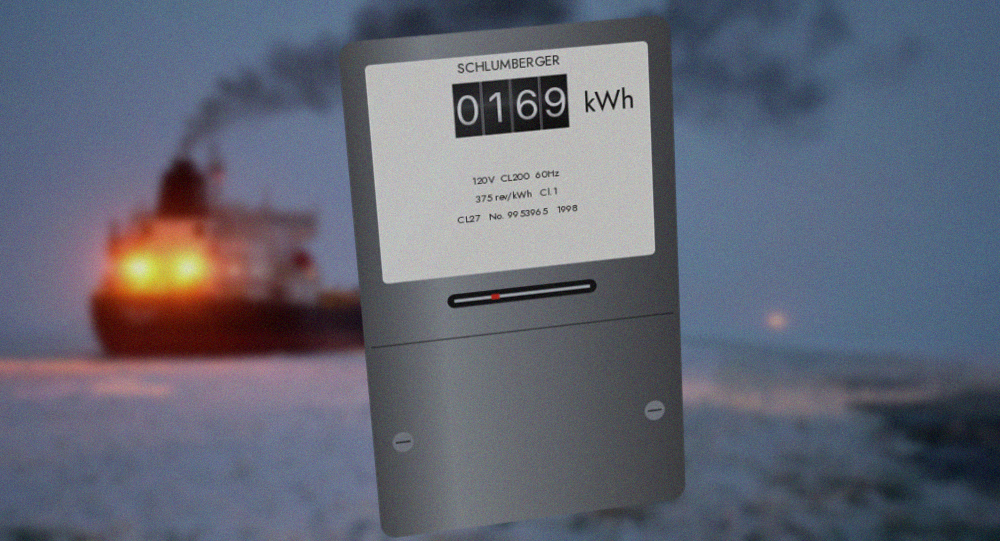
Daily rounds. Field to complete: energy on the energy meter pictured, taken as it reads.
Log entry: 169 kWh
